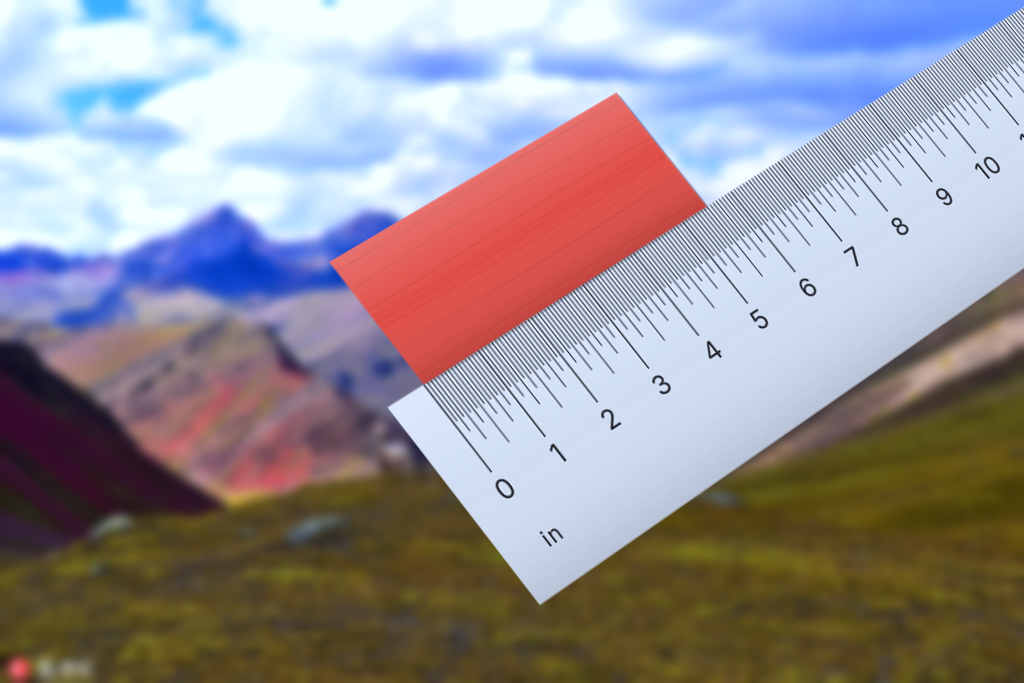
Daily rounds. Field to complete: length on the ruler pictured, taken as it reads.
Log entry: 5.5 in
